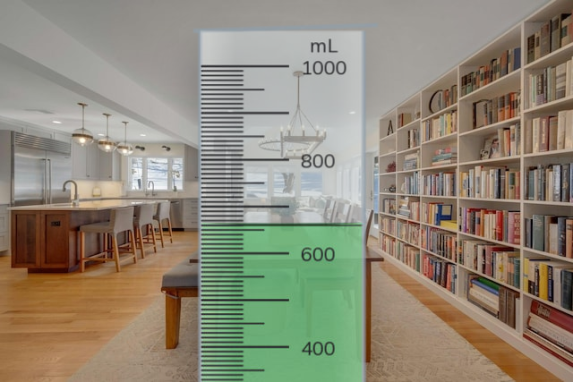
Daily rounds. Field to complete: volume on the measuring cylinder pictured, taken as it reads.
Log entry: 660 mL
